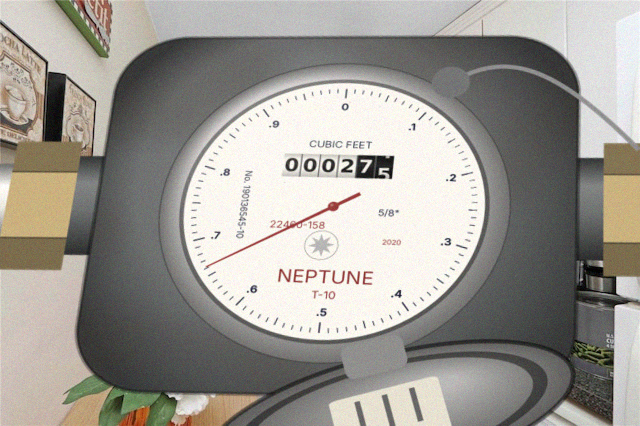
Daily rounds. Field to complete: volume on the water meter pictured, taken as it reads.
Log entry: 274.66 ft³
